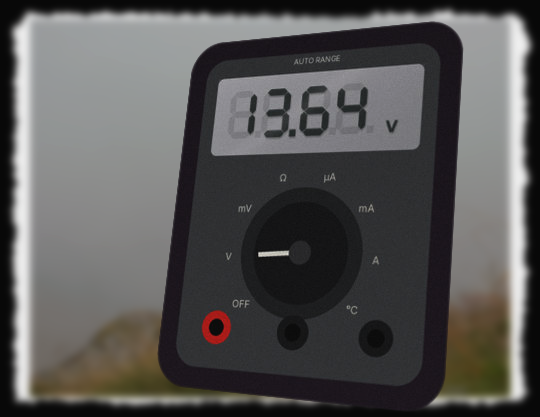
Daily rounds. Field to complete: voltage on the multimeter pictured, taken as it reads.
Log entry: 13.64 V
